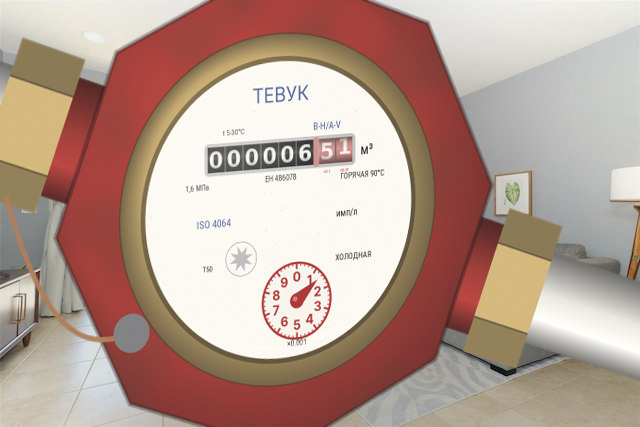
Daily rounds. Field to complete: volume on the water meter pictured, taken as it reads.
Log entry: 6.511 m³
